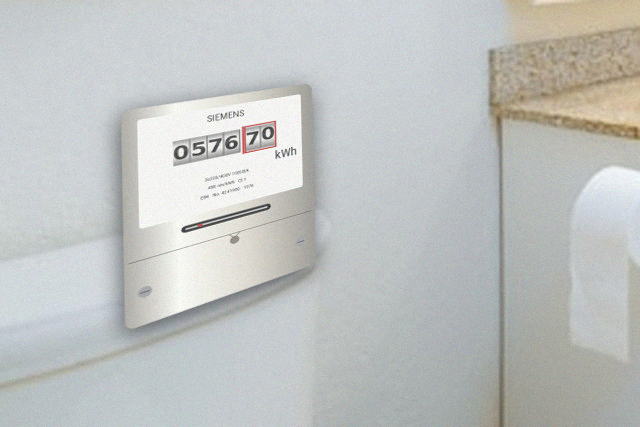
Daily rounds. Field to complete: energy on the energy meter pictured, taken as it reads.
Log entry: 576.70 kWh
